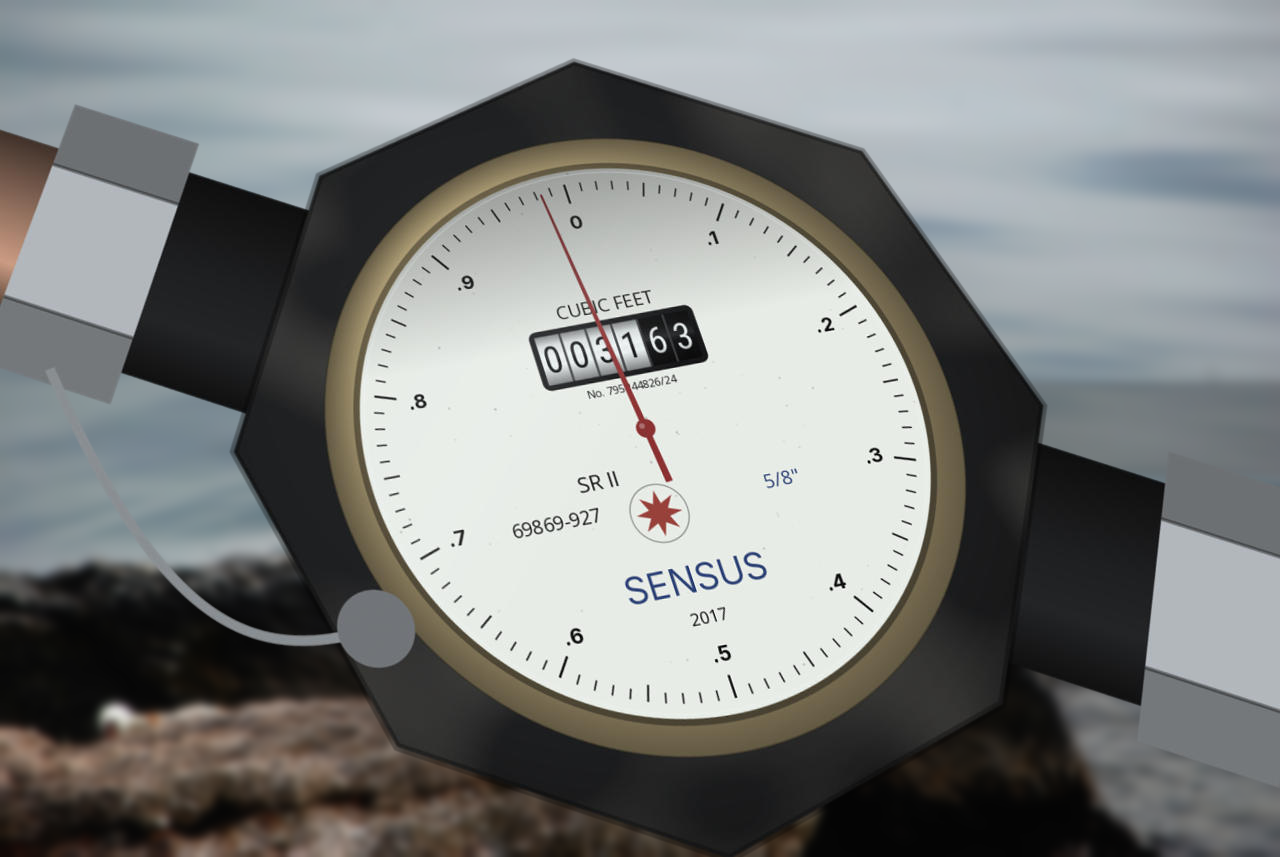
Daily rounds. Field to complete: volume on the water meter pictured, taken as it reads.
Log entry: 3162.98 ft³
